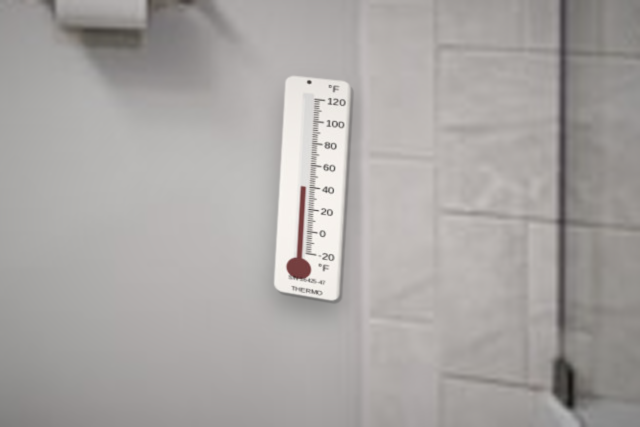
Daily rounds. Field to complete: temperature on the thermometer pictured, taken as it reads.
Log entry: 40 °F
